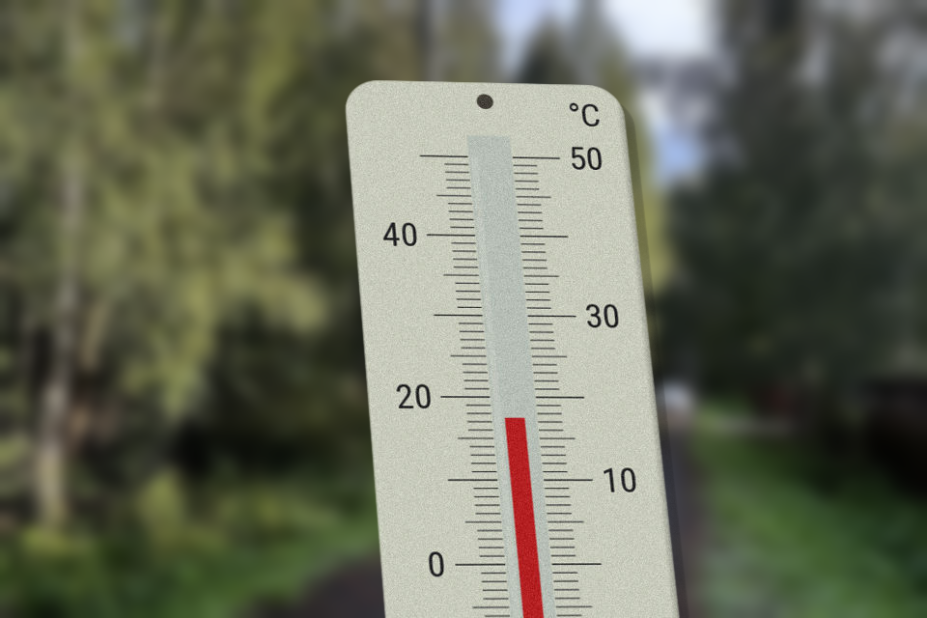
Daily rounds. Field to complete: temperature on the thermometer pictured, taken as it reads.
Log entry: 17.5 °C
